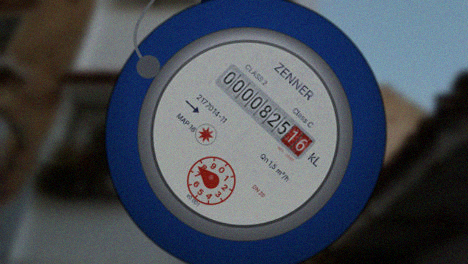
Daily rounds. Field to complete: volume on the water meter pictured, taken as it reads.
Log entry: 825.167 kL
